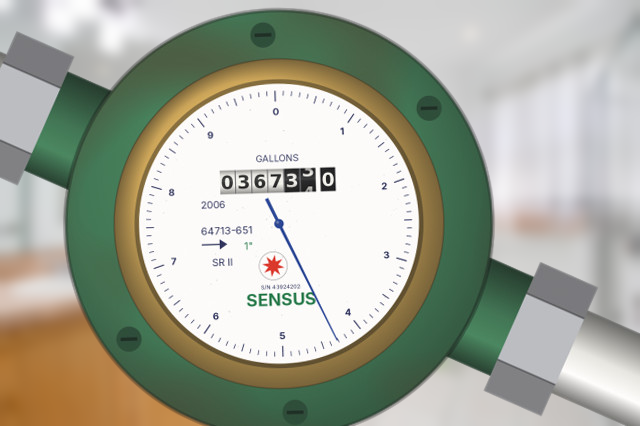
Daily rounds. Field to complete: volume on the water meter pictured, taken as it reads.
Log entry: 367334.3 gal
